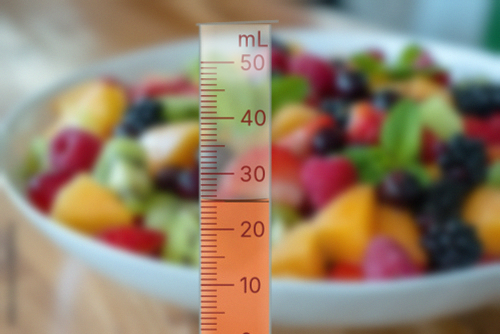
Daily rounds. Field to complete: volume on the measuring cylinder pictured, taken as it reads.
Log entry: 25 mL
